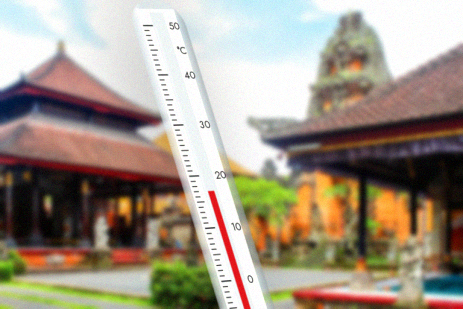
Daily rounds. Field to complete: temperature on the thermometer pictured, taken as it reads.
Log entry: 17 °C
